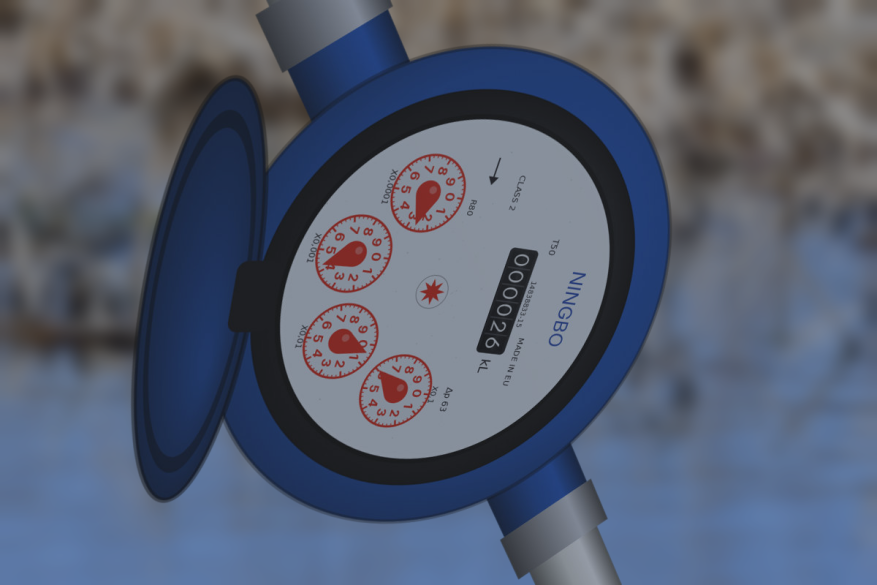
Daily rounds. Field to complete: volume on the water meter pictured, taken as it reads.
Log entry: 26.6042 kL
